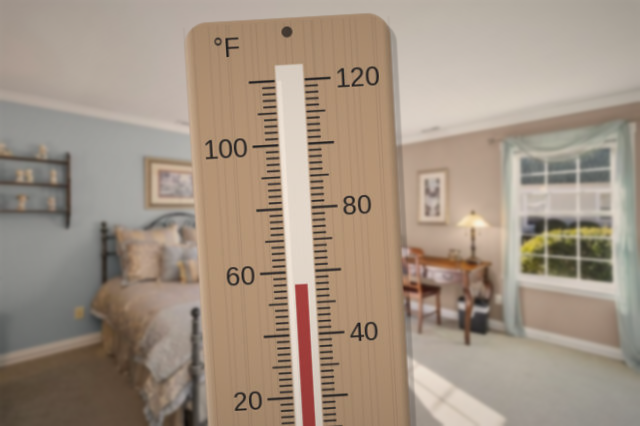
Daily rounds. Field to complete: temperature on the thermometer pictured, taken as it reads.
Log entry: 56 °F
